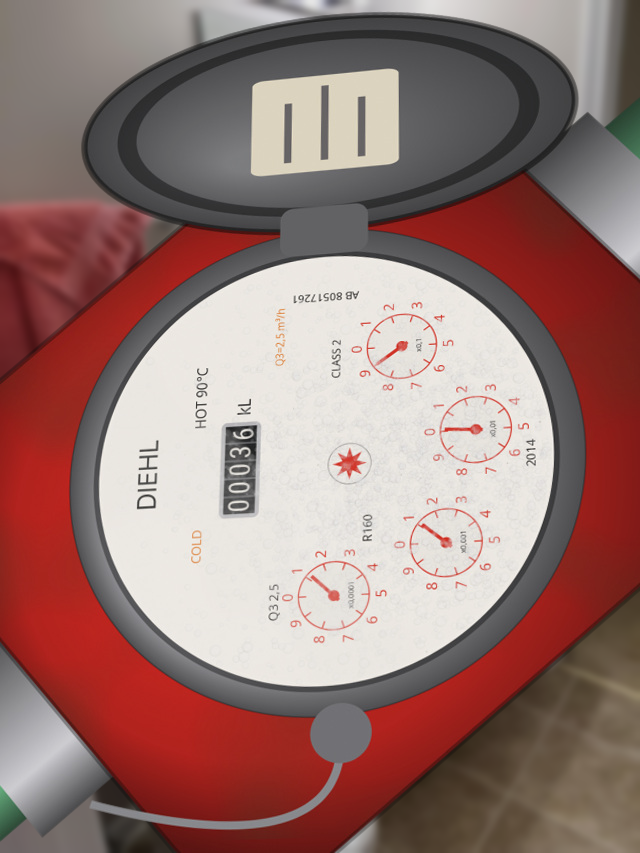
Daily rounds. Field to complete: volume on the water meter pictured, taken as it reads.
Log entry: 35.9011 kL
